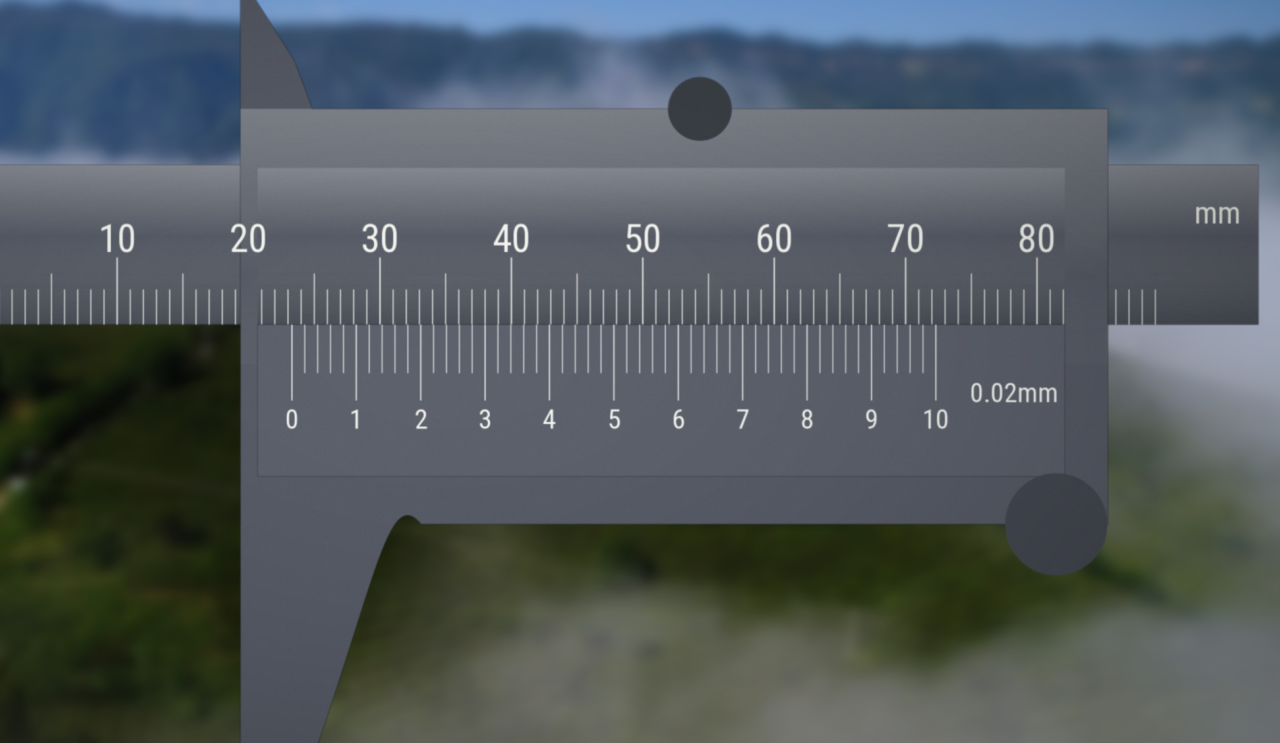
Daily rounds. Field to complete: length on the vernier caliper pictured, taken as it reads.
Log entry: 23.3 mm
